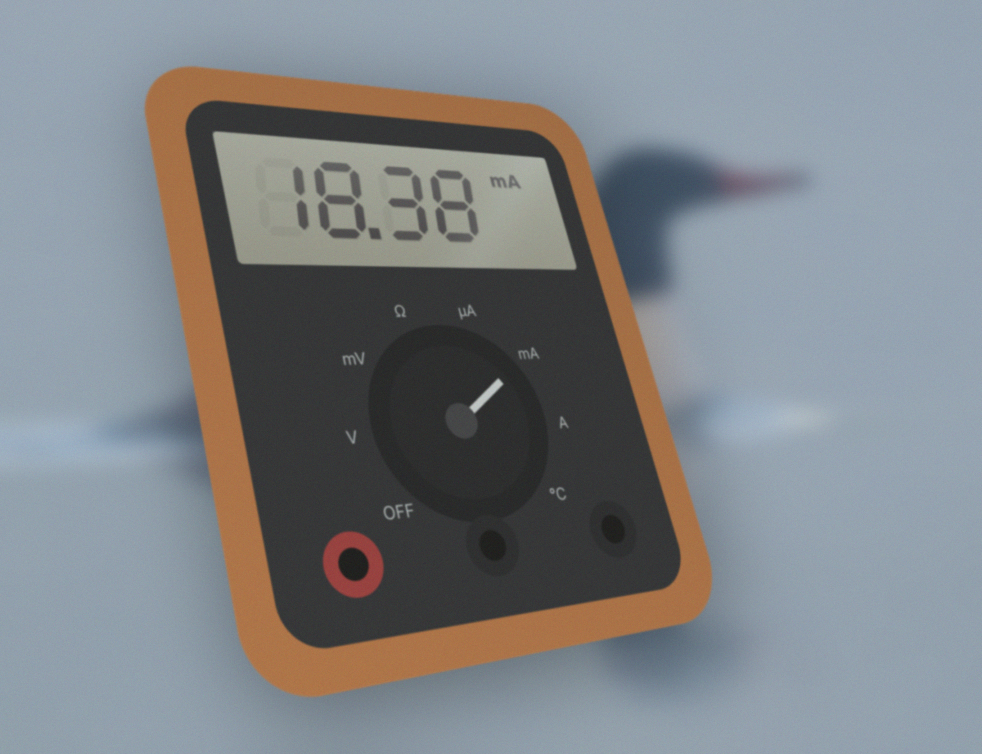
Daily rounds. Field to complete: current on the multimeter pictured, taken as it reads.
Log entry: 18.38 mA
